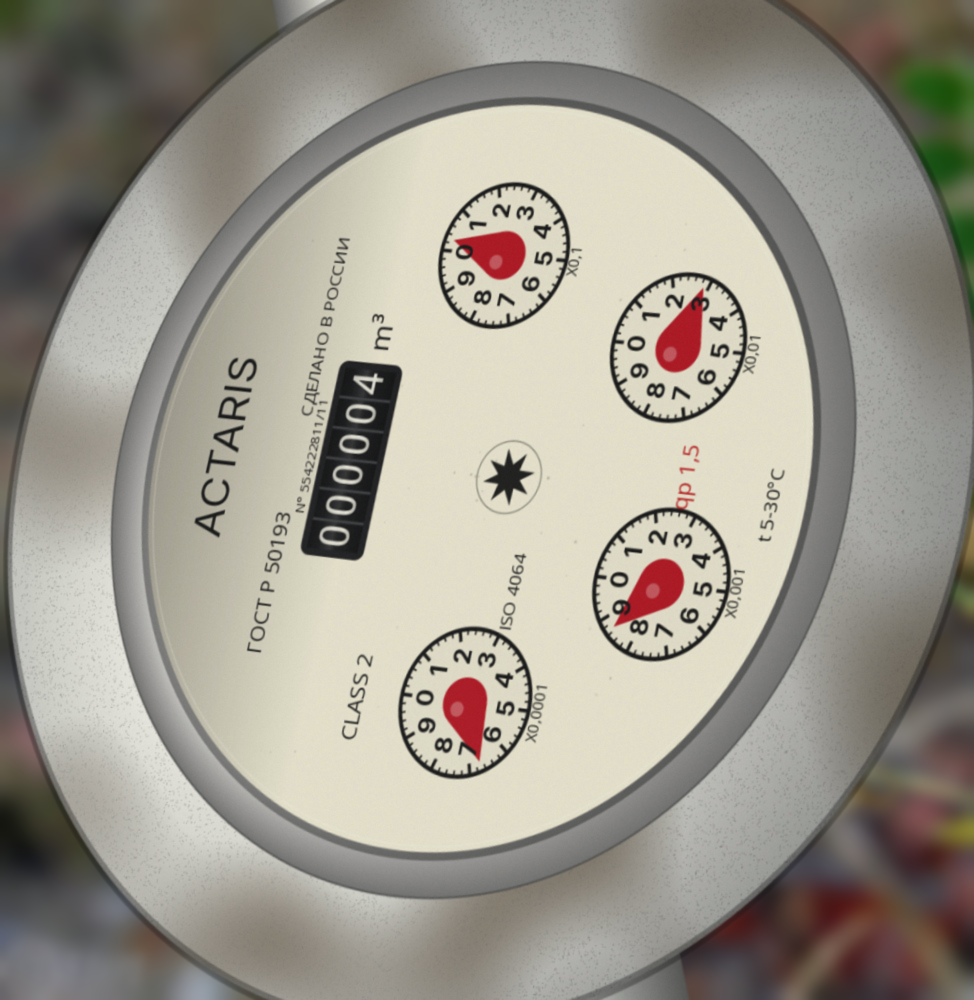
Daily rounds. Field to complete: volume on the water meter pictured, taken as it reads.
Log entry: 4.0286 m³
